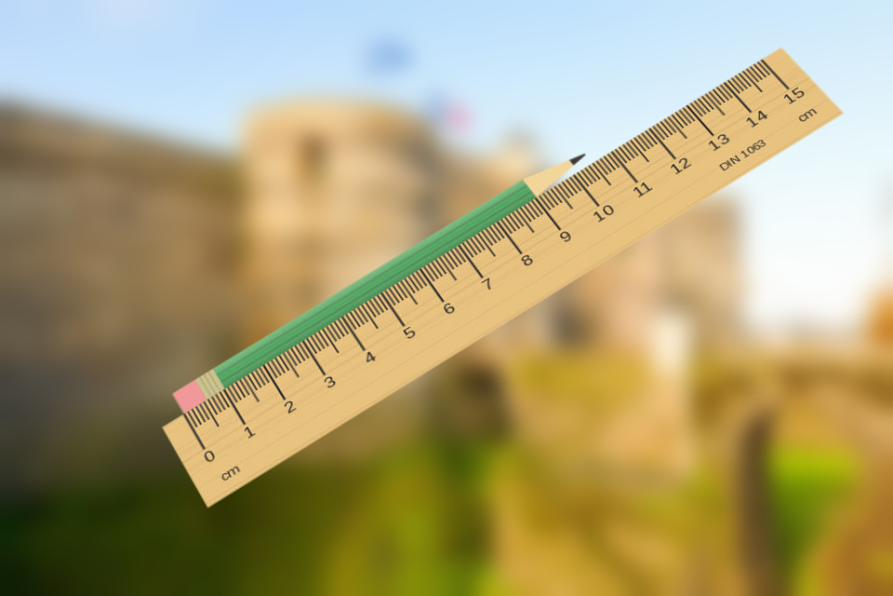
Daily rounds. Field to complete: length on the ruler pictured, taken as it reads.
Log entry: 10.5 cm
